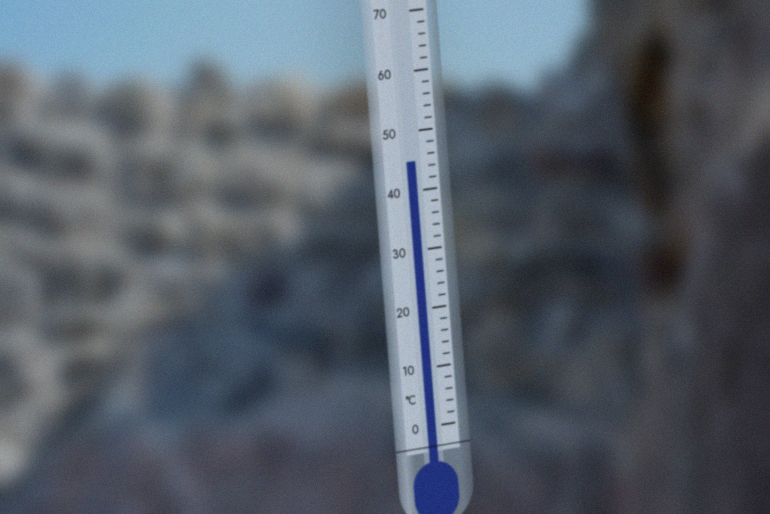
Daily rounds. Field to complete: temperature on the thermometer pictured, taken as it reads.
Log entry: 45 °C
